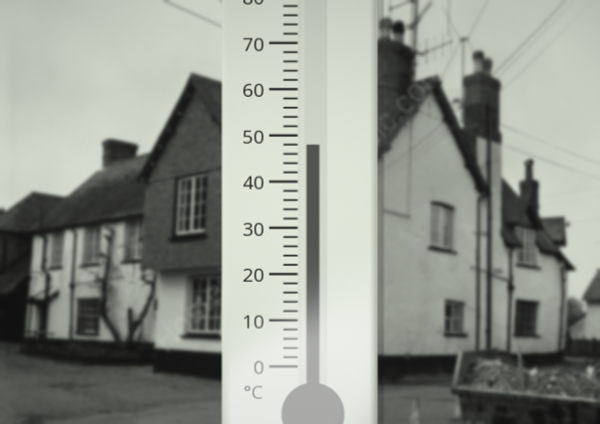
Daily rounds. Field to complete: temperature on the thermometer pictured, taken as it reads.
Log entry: 48 °C
